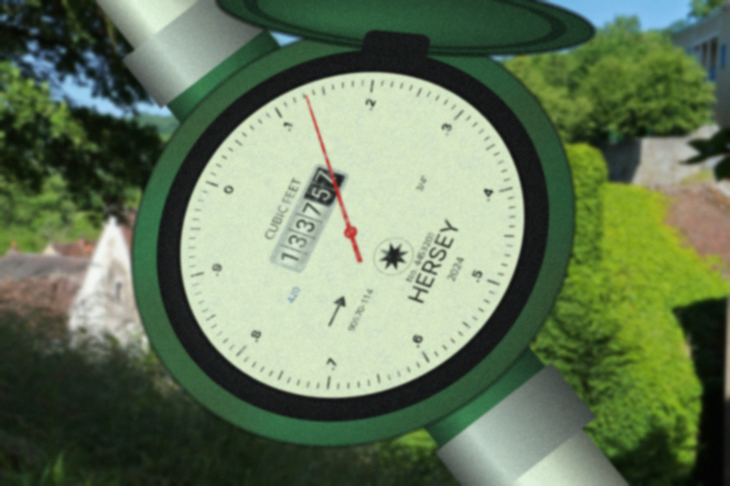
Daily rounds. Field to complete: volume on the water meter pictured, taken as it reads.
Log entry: 133757.13 ft³
